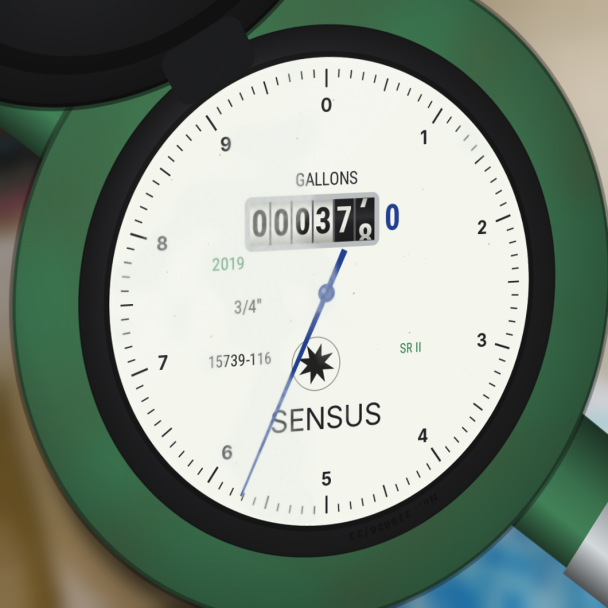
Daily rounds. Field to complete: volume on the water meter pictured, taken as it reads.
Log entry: 3775.7 gal
